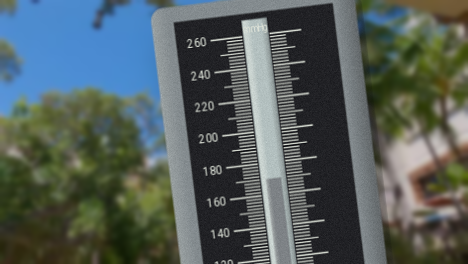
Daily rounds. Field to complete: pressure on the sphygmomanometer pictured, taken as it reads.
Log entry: 170 mmHg
